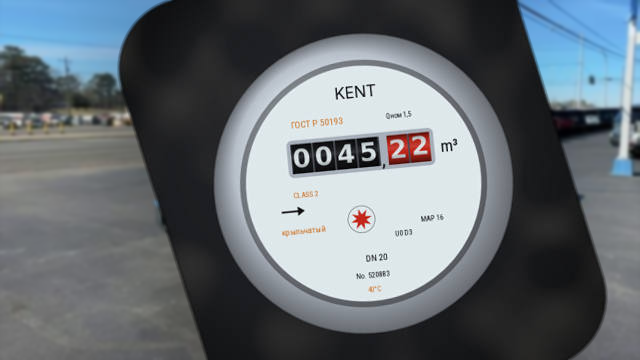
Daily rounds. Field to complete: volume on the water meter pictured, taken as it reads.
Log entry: 45.22 m³
